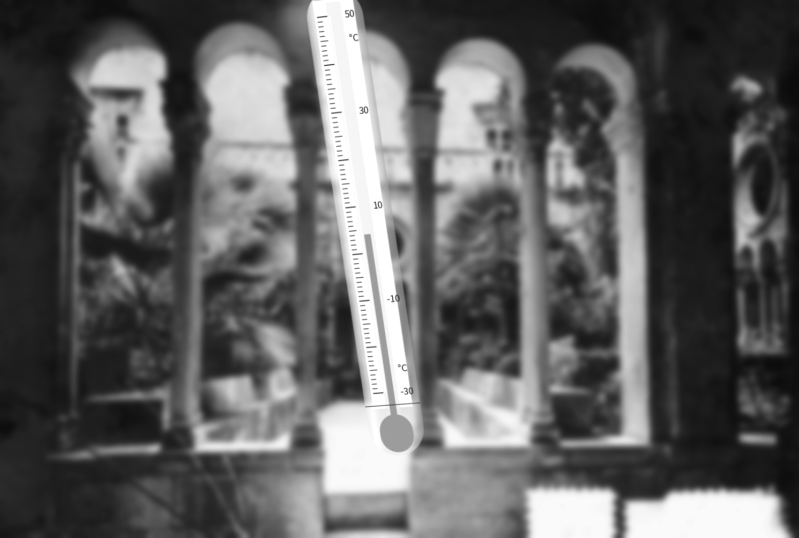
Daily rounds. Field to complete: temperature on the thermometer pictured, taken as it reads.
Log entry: 4 °C
